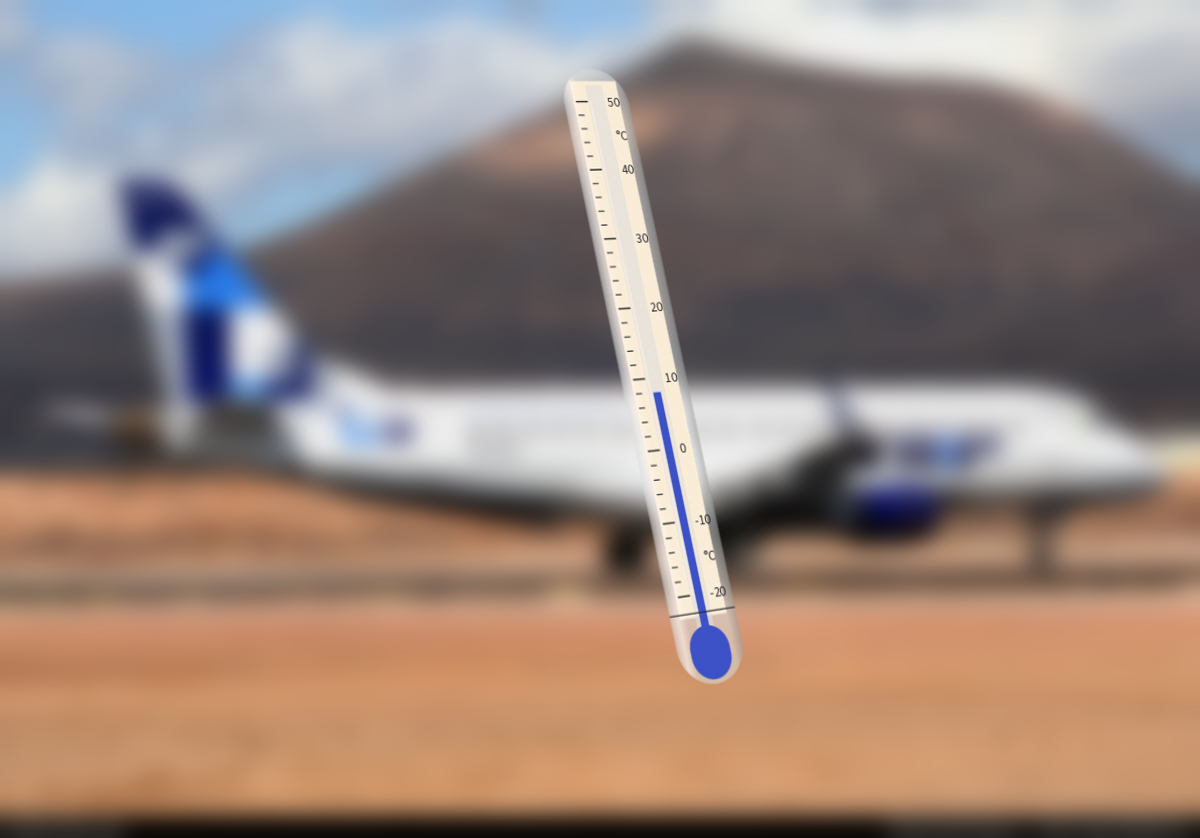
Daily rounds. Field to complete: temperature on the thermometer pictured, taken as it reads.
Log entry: 8 °C
